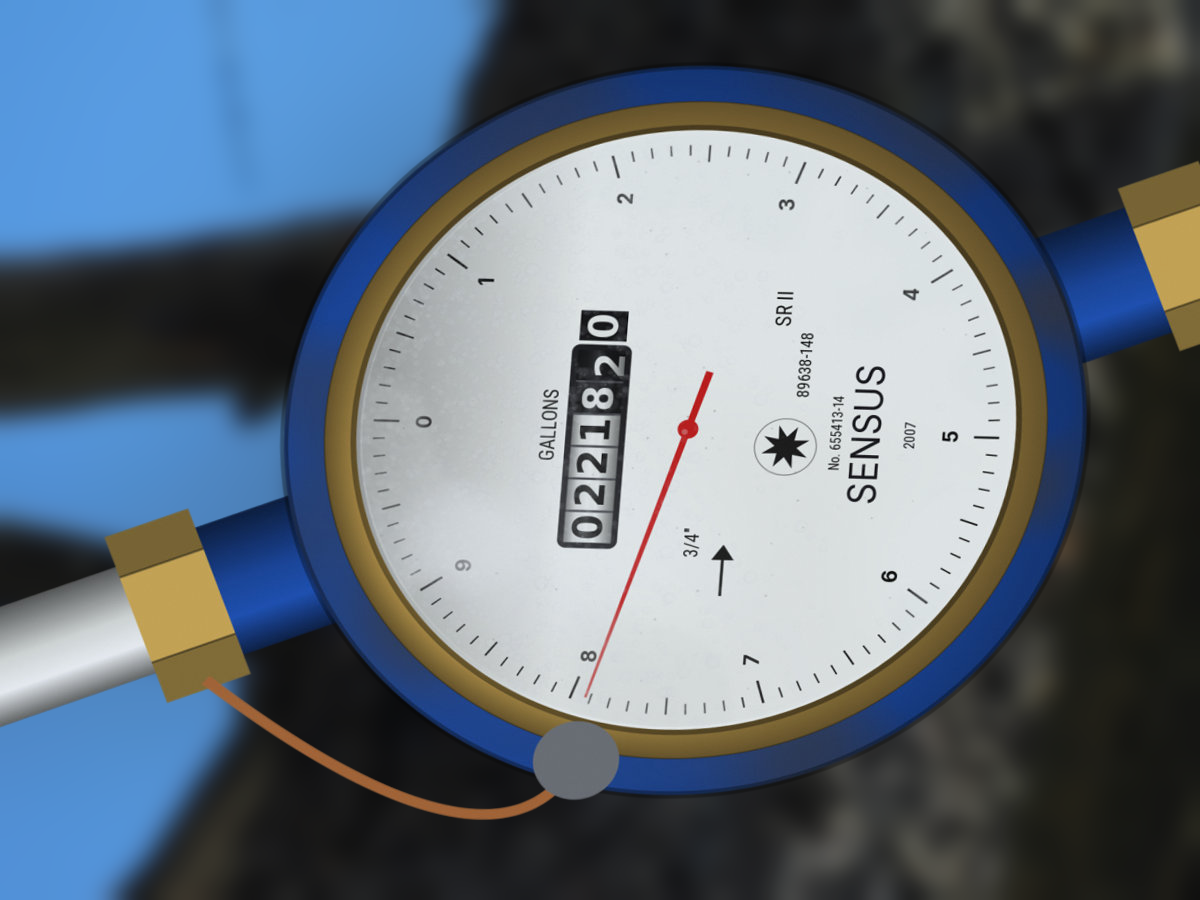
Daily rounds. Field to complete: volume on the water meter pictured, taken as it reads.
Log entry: 221817.9 gal
